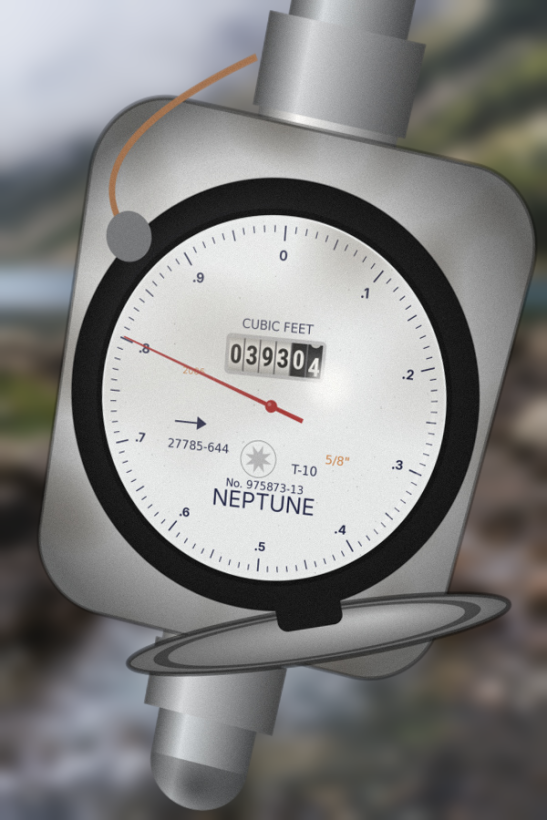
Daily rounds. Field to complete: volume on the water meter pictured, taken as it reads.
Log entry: 39303.80 ft³
